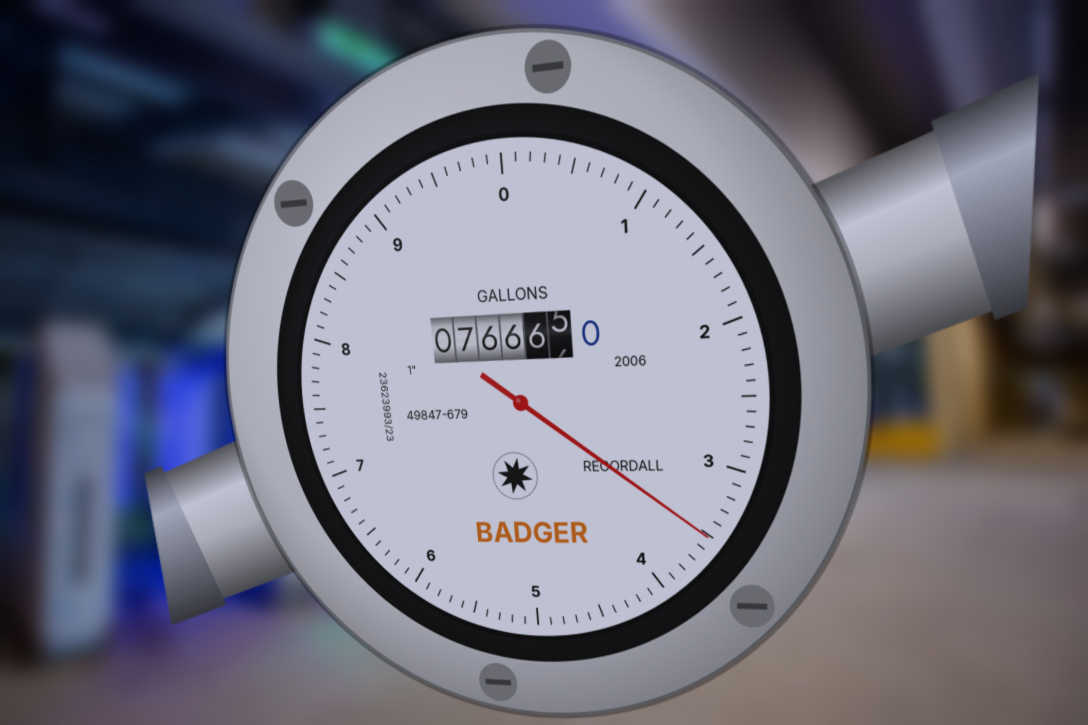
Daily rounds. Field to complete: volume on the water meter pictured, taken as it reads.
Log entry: 766653.5 gal
